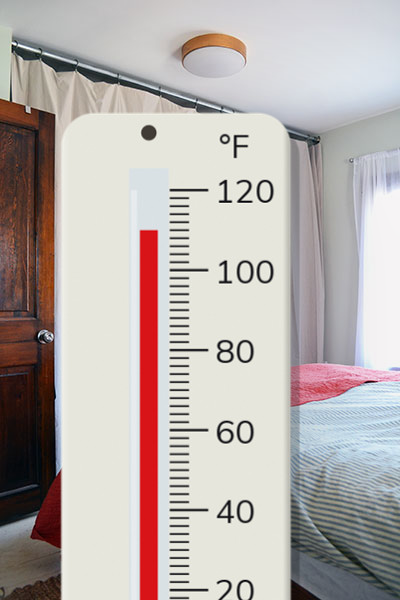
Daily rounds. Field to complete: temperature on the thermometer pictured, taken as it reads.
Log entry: 110 °F
